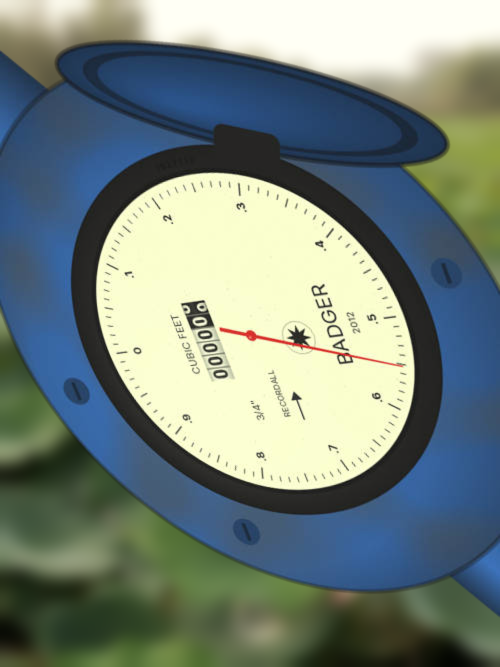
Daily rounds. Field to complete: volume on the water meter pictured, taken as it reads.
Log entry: 8.55 ft³
